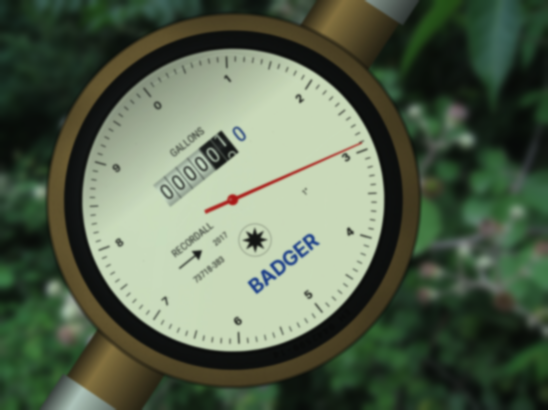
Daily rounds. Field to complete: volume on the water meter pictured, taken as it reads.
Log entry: 12.9 gal
